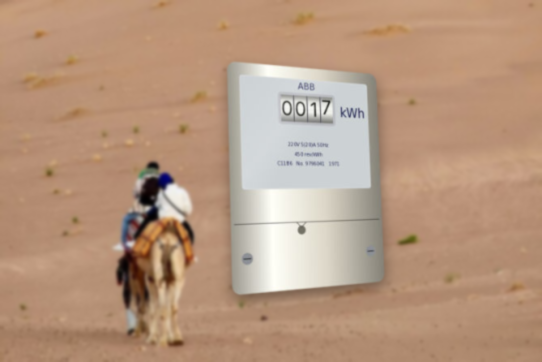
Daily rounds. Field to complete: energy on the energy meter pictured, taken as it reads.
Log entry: 17 kWh
